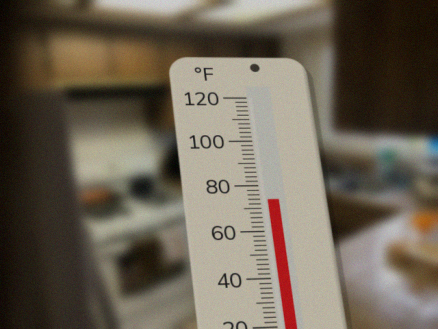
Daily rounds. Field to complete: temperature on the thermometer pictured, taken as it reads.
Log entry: 74 °F
